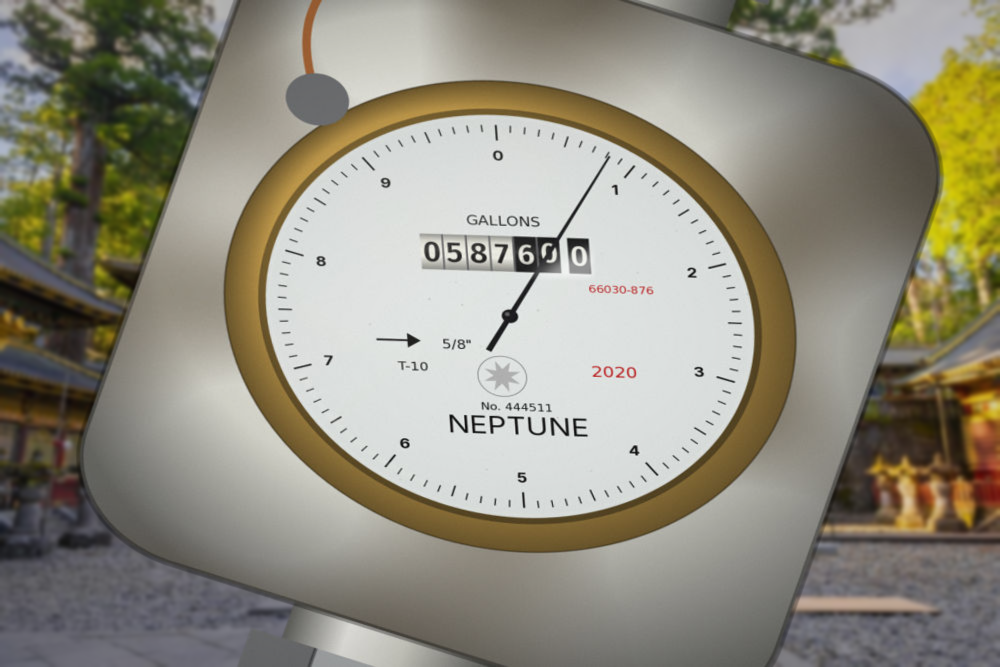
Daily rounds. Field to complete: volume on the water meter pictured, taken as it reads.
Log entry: 587600.8 gal
